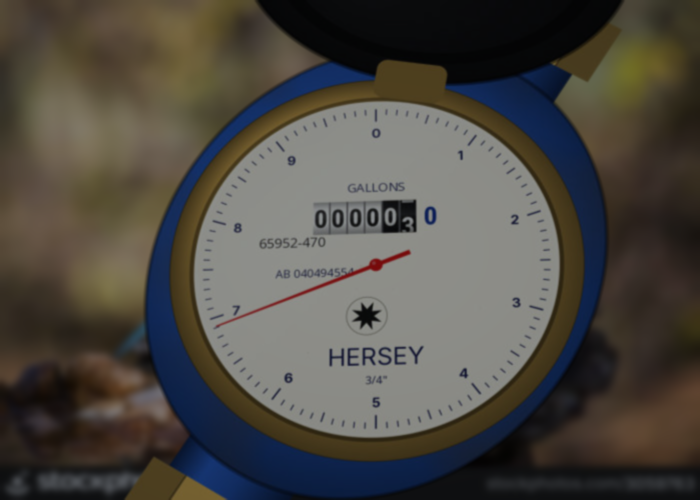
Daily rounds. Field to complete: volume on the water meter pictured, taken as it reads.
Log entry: 26.9 gal
